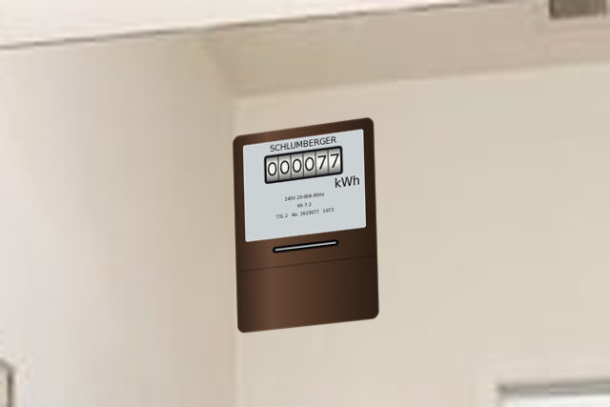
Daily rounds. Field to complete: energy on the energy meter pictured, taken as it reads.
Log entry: 77 kWh
